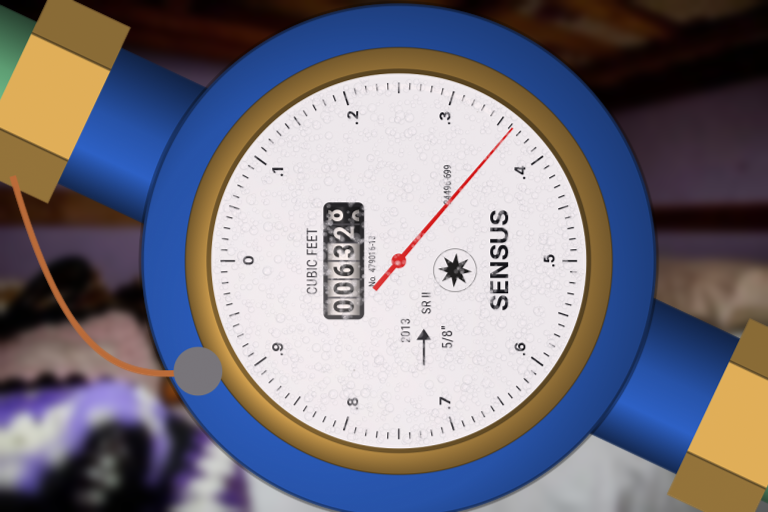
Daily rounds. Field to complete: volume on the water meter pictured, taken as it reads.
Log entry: 6328.36 ft³
